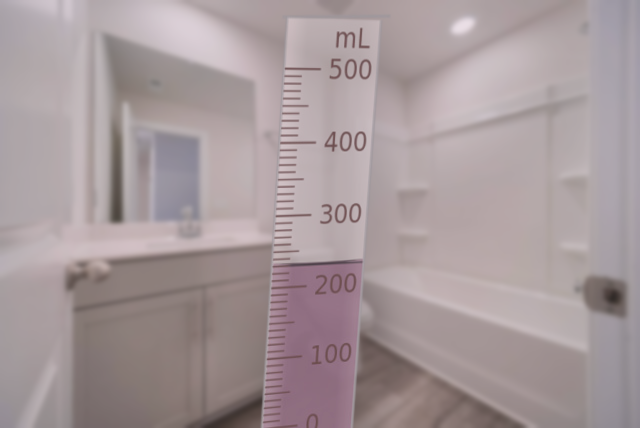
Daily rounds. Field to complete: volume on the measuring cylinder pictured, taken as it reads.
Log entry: 230 mL
